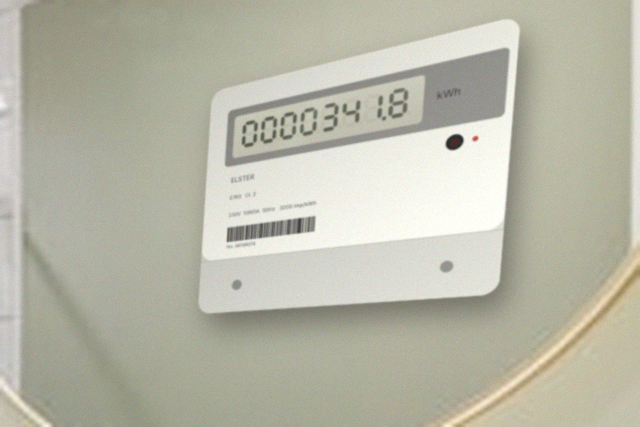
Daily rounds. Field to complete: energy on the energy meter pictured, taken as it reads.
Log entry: 341.8 kWh
